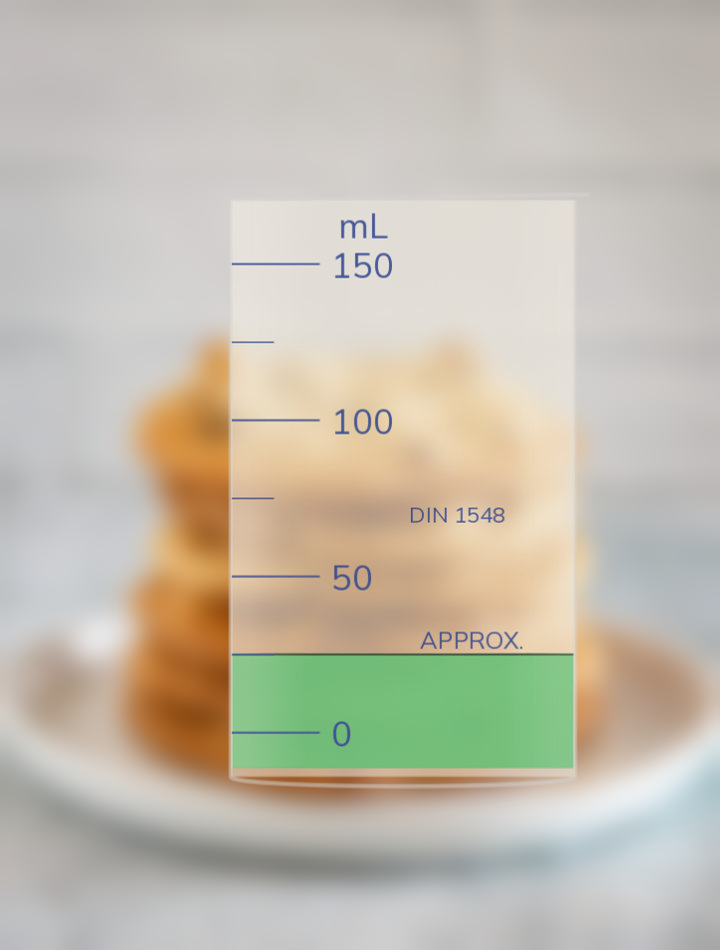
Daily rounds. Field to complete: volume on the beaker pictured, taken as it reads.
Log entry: 25 mL
